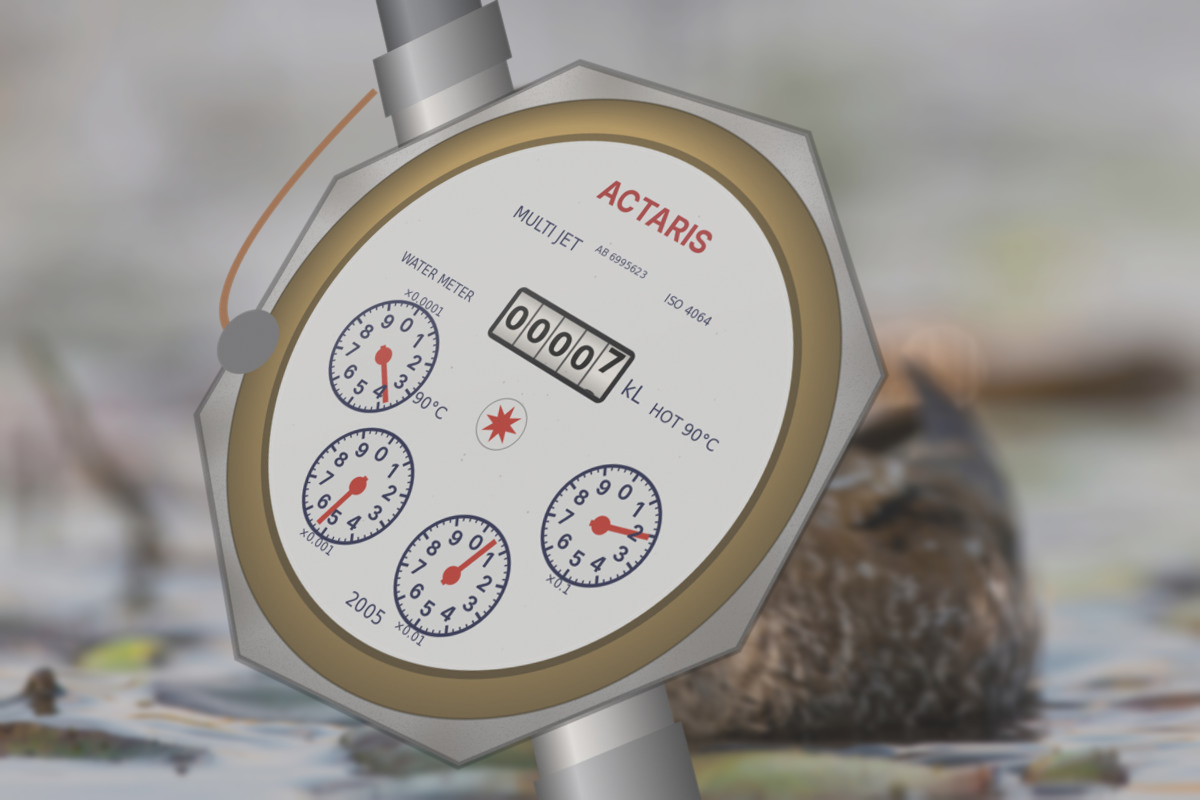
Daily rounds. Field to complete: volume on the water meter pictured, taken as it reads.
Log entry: 7.2053 kL
